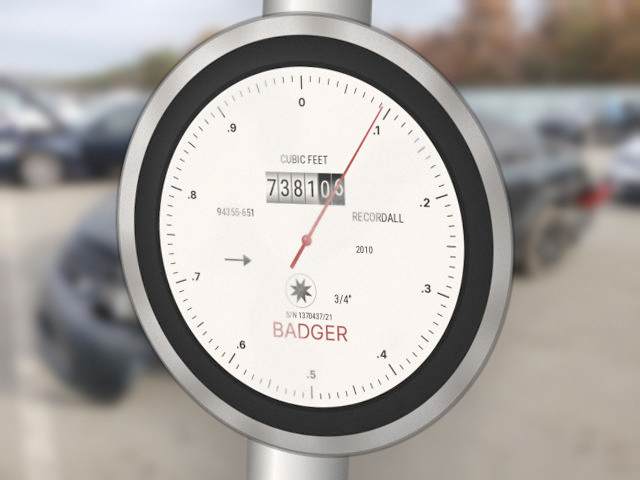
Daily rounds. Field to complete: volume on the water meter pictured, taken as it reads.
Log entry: 738106.09 ft³
